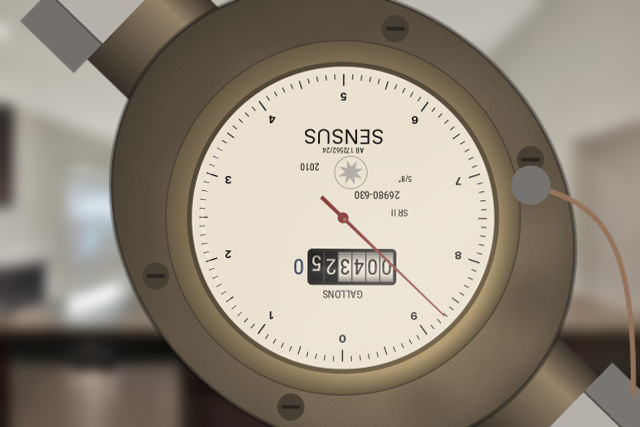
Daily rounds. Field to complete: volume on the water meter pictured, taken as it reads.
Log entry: 43248.7 gal
